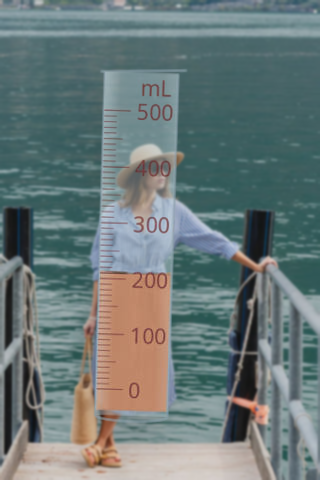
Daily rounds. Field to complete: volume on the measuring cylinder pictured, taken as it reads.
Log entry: 210 mL
